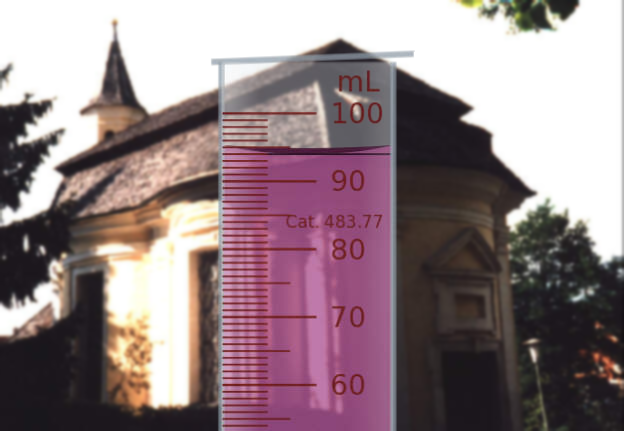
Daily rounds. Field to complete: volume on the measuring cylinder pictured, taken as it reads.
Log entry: 94 mL
